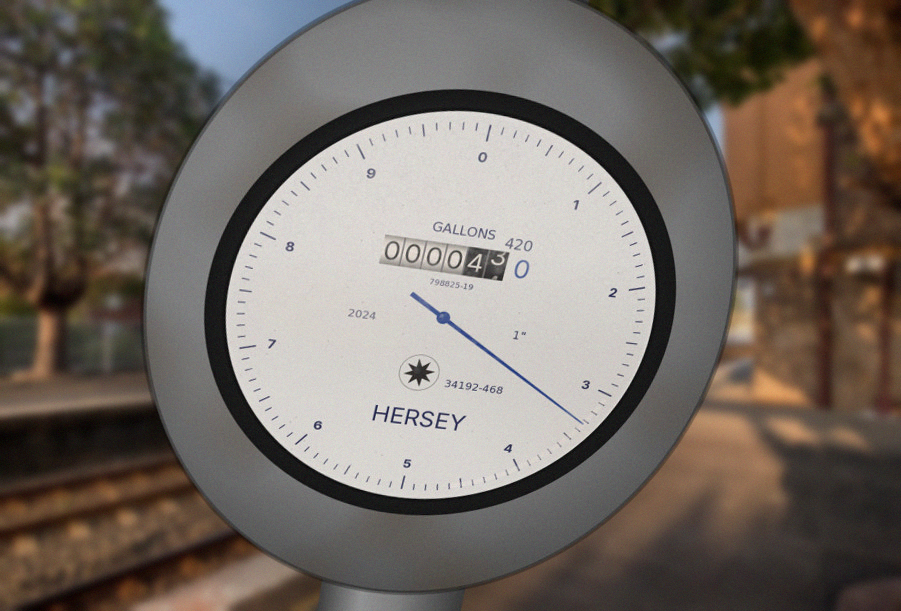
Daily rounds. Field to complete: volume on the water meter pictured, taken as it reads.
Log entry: 433.3 gal
